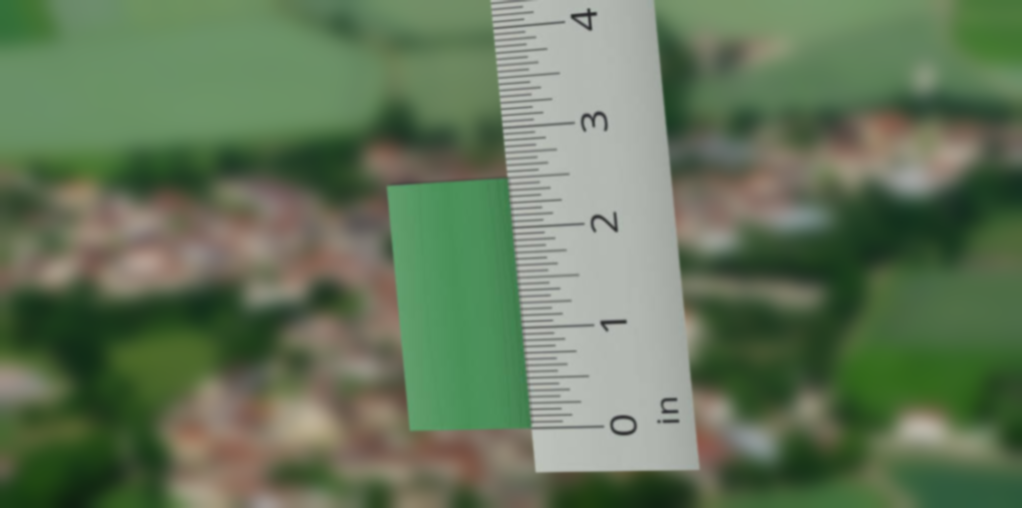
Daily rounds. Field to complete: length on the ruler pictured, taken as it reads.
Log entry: 2.5 in
